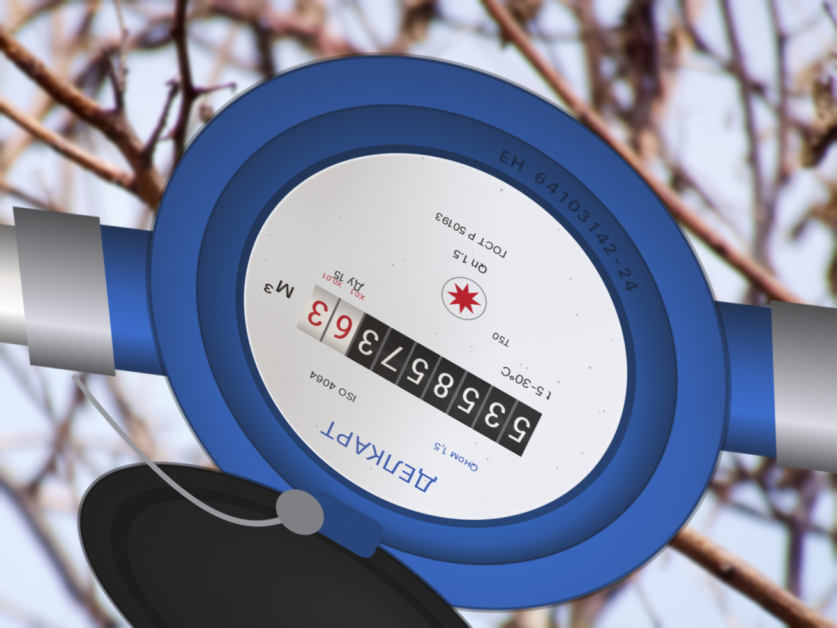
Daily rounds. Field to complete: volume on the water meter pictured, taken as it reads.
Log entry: 5358573.63 m³
